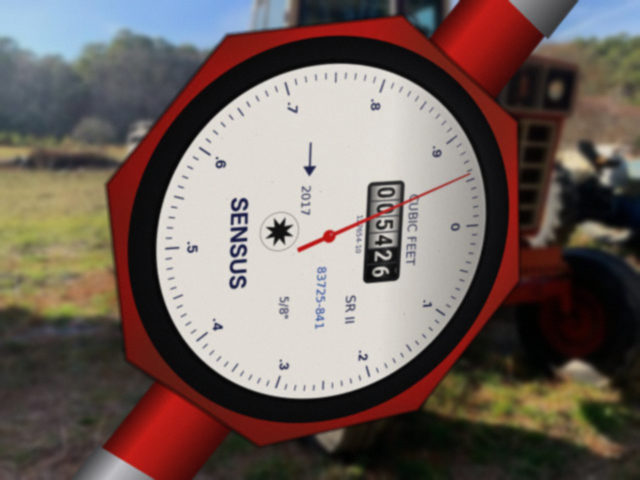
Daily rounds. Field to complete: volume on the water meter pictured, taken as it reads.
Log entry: 5425.94 ft³
